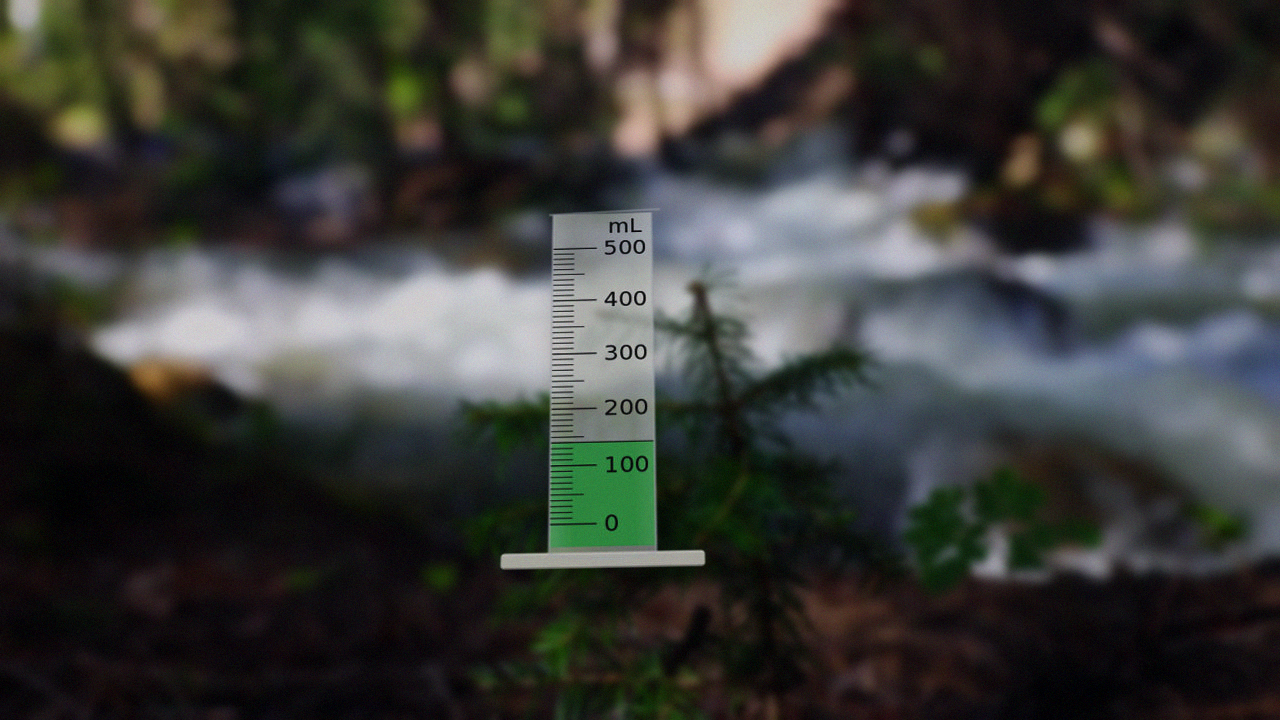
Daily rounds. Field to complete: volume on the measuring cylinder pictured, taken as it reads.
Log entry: 140 mL
